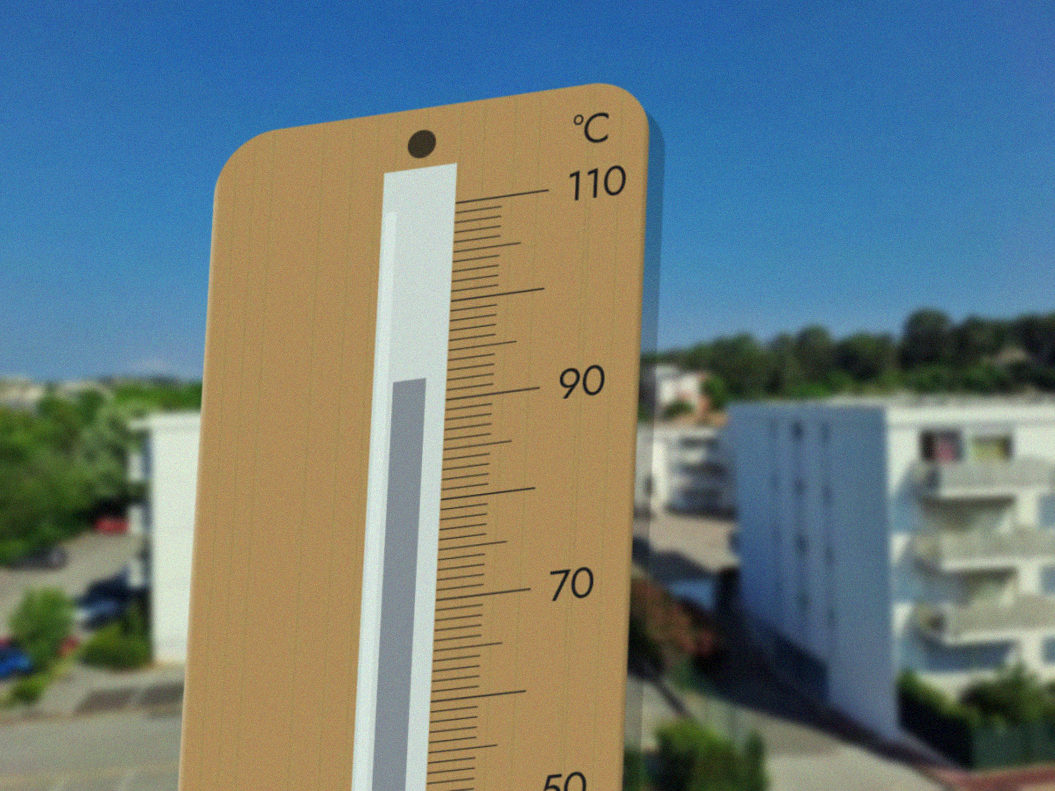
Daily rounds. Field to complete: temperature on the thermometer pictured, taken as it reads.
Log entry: 92.5 °C
